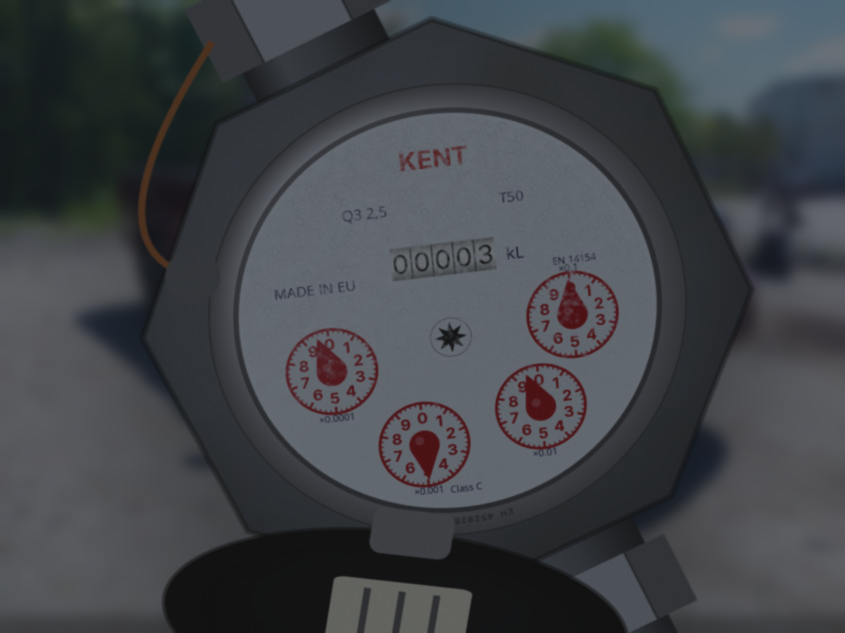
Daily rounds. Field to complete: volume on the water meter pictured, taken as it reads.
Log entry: 2.9949 kL
